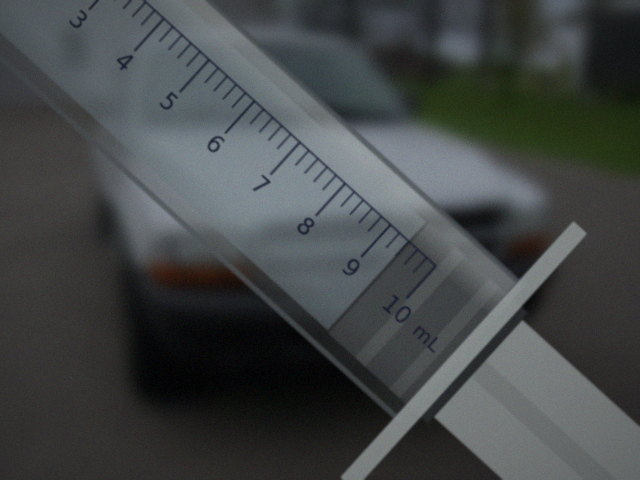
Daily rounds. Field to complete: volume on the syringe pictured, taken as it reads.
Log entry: 9.4 mL
